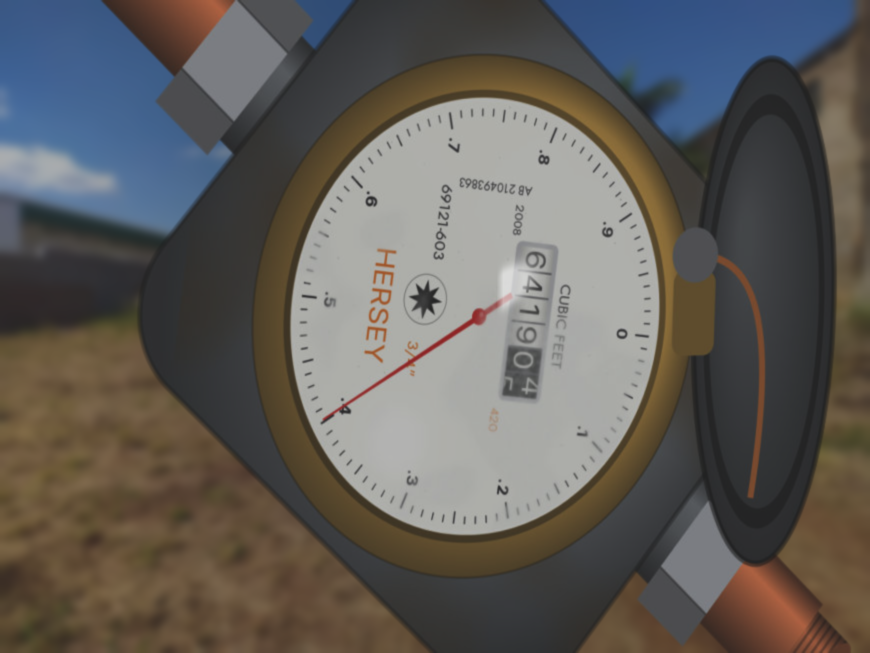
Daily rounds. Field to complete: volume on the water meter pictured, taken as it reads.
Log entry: 641904.40 ft³
